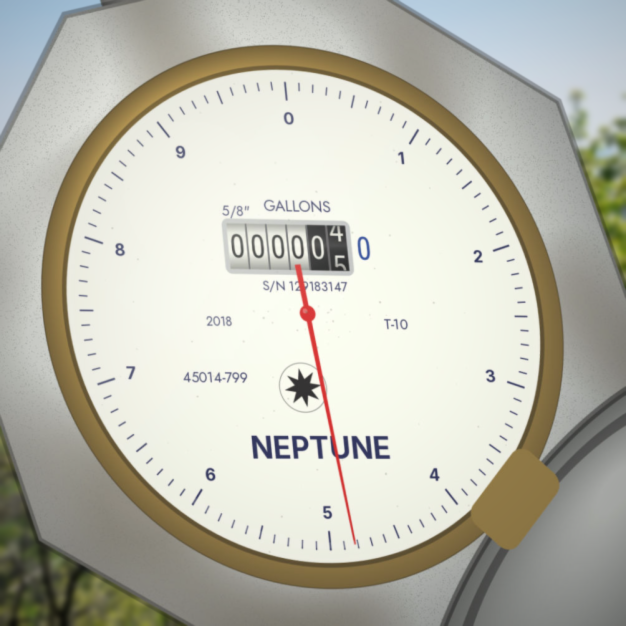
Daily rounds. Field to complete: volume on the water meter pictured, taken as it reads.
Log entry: 44.8 gal
